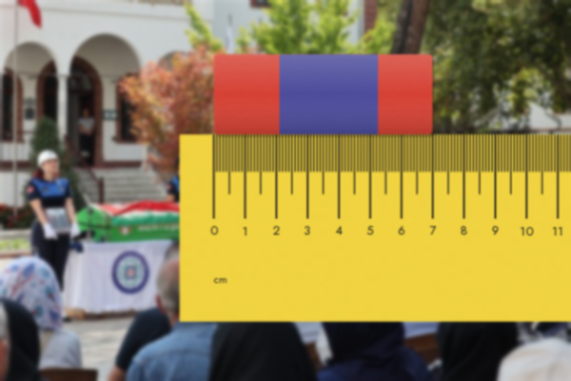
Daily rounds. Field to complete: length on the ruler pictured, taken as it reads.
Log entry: 7 cm
